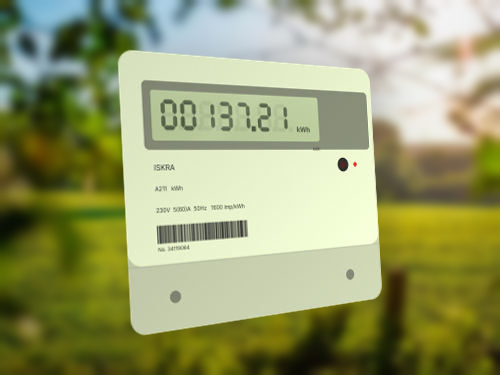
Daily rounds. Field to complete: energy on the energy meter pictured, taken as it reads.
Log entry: 137.21 kWh
